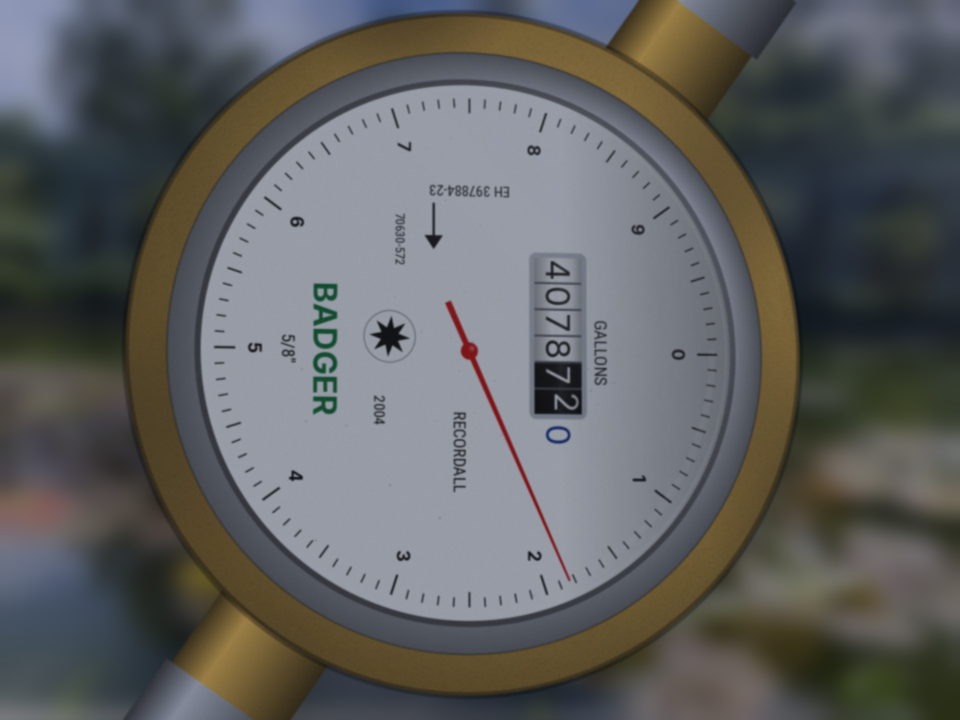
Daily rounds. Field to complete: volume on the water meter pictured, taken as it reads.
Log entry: 4078721.8 gal
